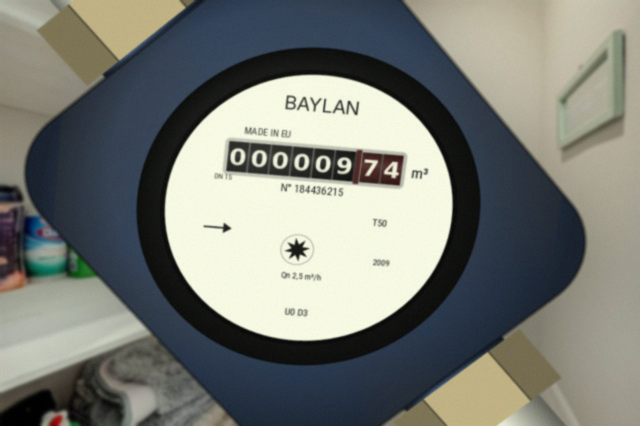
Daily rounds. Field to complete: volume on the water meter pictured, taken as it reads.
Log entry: 9.74 m³
